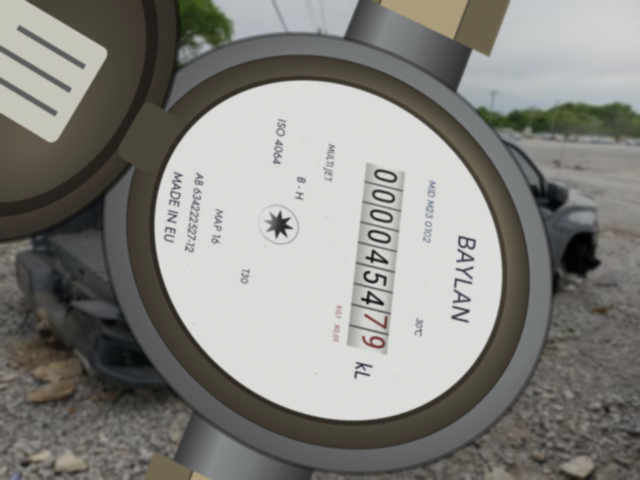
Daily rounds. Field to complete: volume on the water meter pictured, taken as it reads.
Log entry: 454.79 kL
